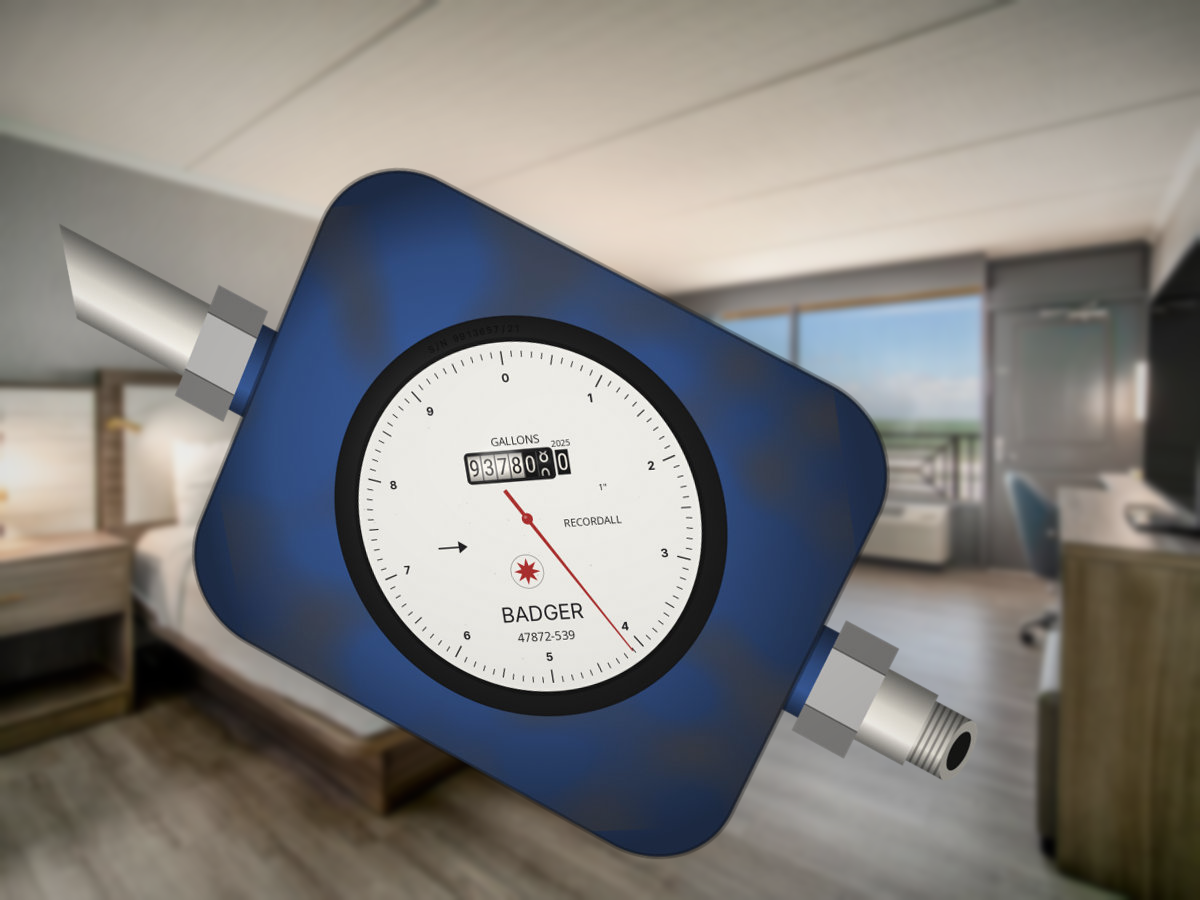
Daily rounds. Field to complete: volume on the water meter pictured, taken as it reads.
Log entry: 9378084.1 gal
